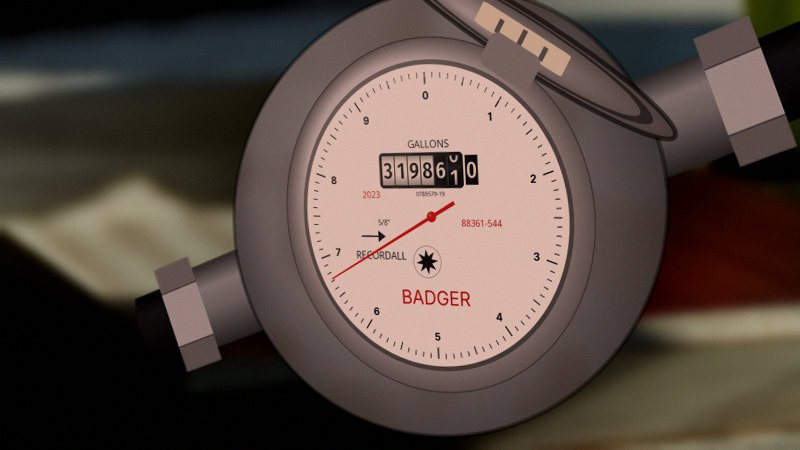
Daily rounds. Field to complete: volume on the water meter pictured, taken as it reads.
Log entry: 3198606.7 gal
